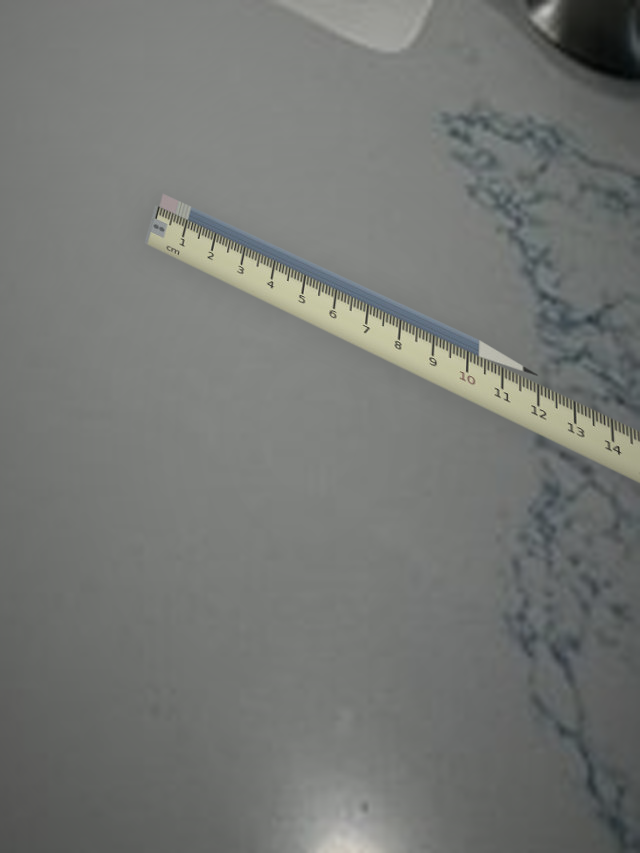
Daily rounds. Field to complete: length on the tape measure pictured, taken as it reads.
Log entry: 12 cm
